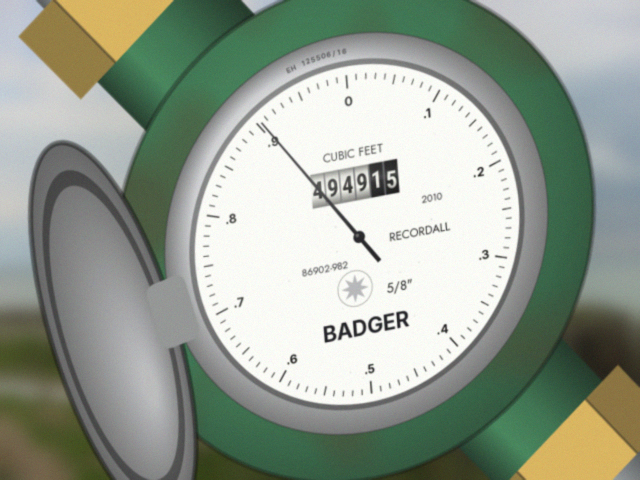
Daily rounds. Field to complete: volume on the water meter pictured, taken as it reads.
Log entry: 494914.90 ft³
